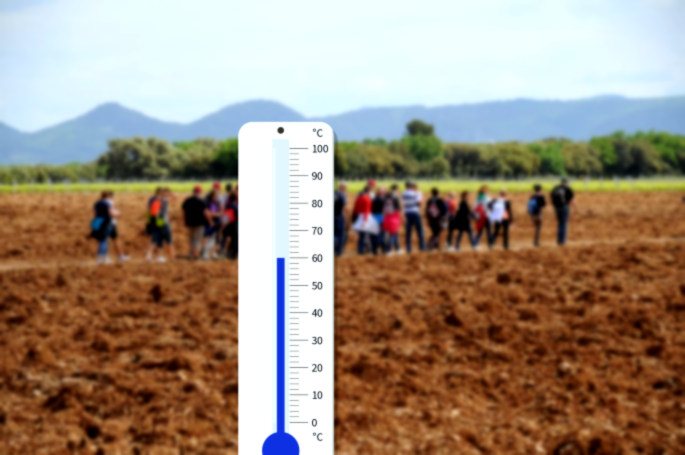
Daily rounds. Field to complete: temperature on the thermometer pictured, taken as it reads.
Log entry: 60 °C
